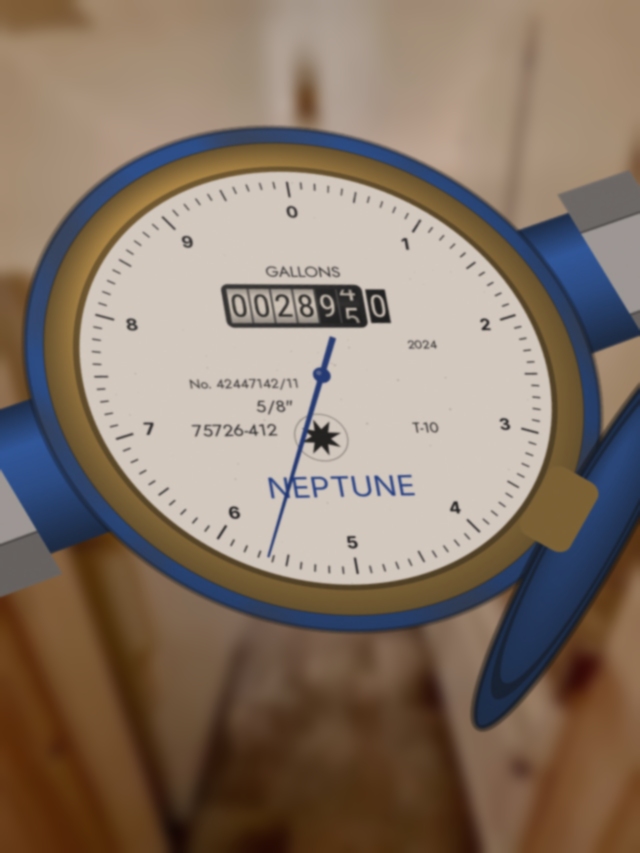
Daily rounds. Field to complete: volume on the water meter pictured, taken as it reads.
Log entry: 28945.6 gal
